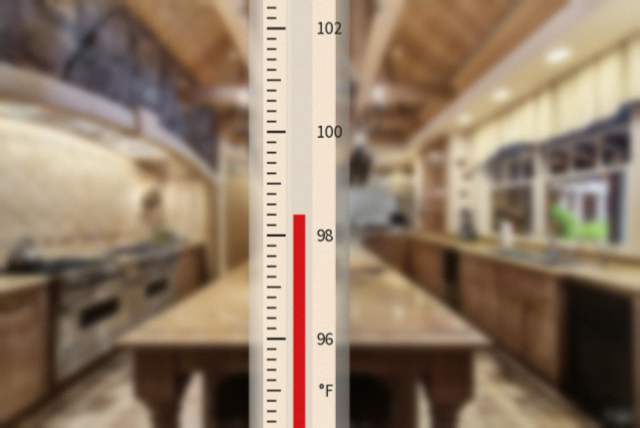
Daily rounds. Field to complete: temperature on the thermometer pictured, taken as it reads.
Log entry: 98.4 °F
